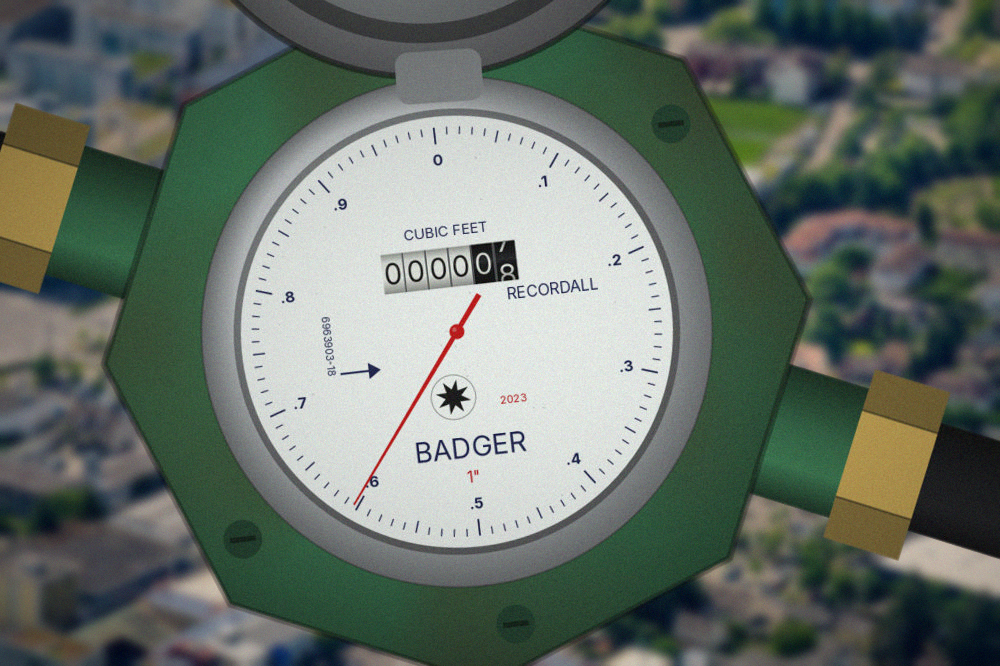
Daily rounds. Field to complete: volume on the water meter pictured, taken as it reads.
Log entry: 7.60 ft³
